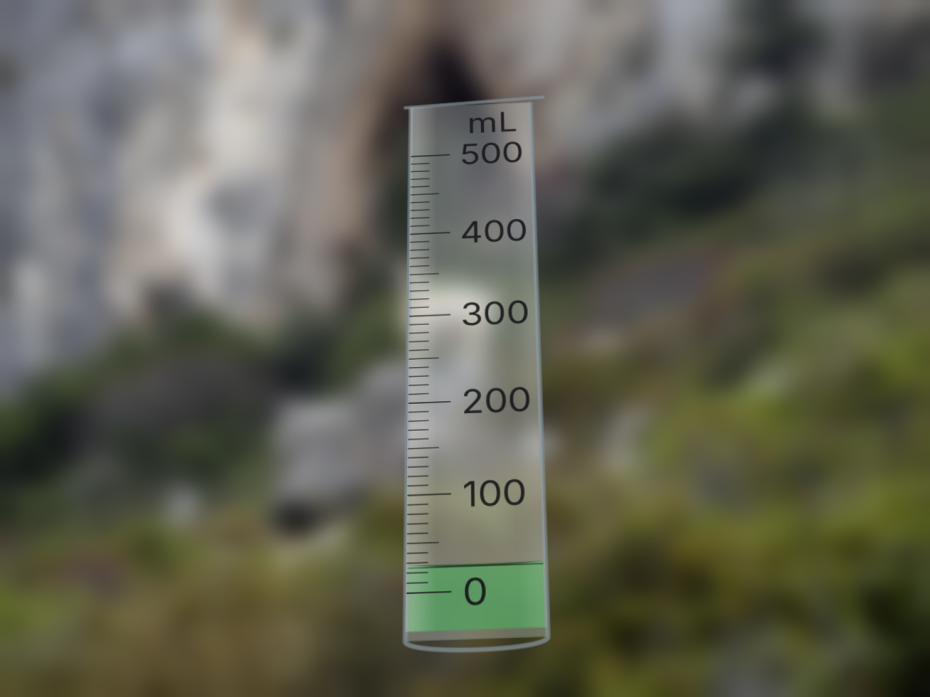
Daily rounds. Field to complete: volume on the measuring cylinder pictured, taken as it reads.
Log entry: 25 mL
